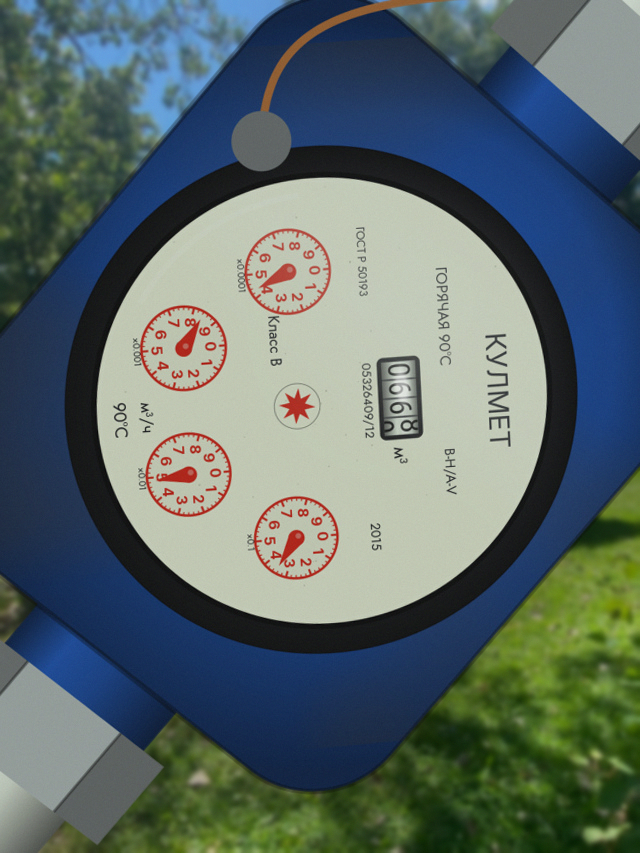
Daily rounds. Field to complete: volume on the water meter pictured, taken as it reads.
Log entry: 668.3484 m³
